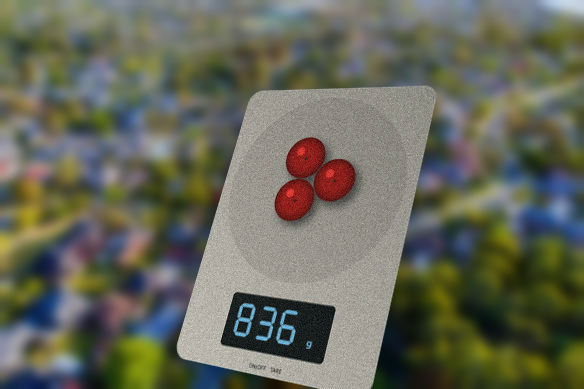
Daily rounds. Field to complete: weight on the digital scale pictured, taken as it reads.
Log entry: 836 g
